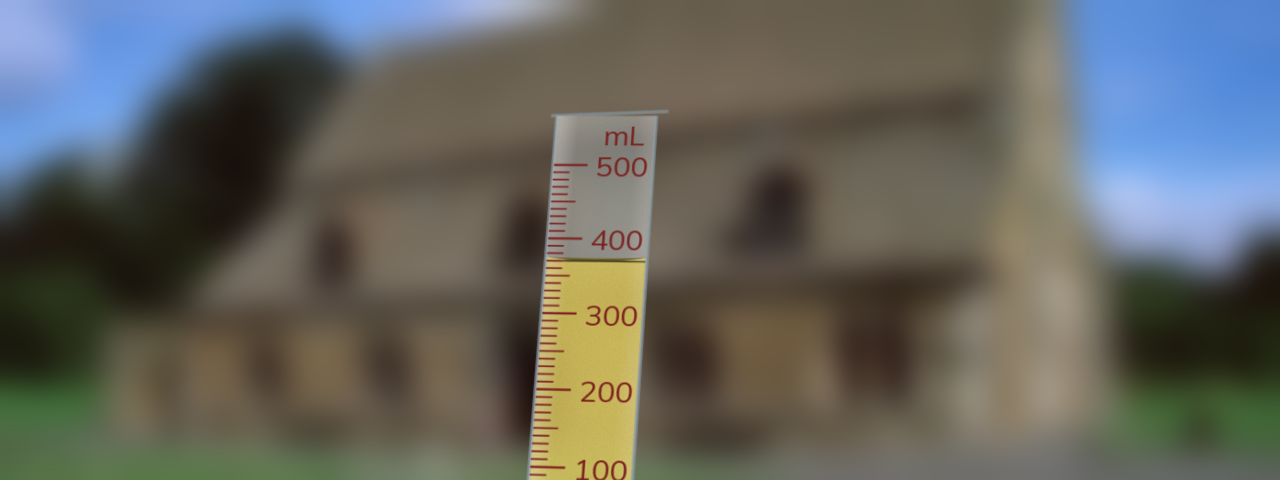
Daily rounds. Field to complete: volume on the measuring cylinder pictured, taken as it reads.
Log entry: 370 mL
